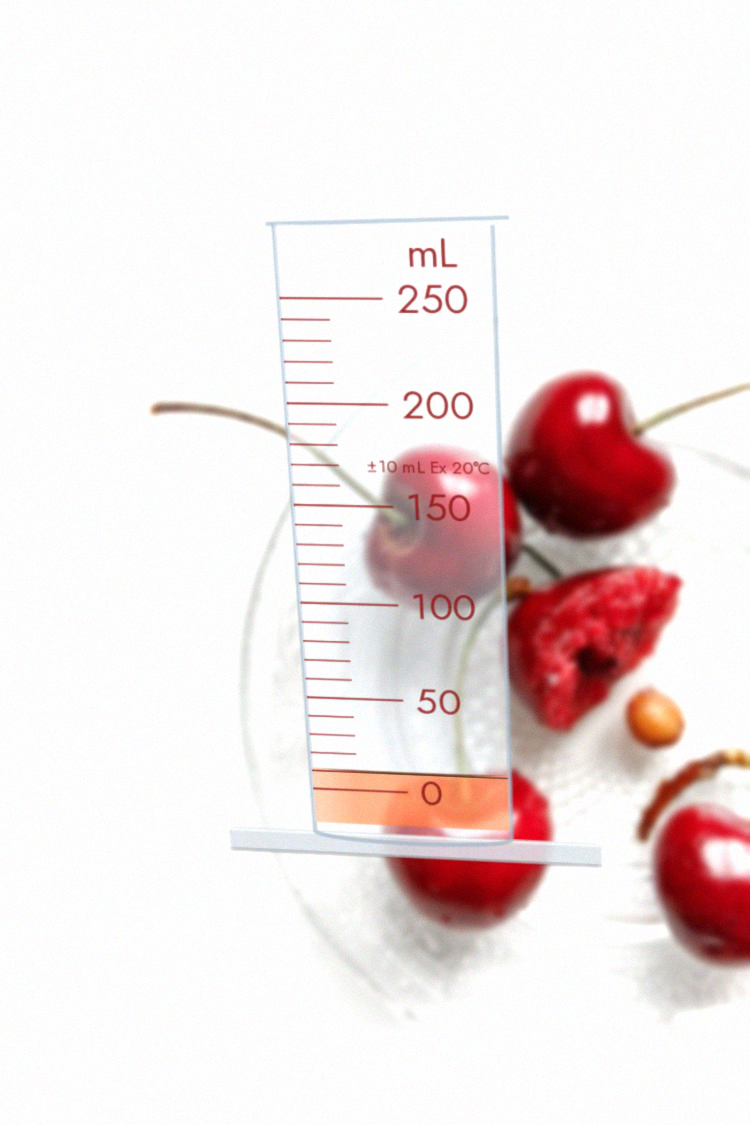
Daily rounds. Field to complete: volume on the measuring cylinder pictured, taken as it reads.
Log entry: 10 mL
